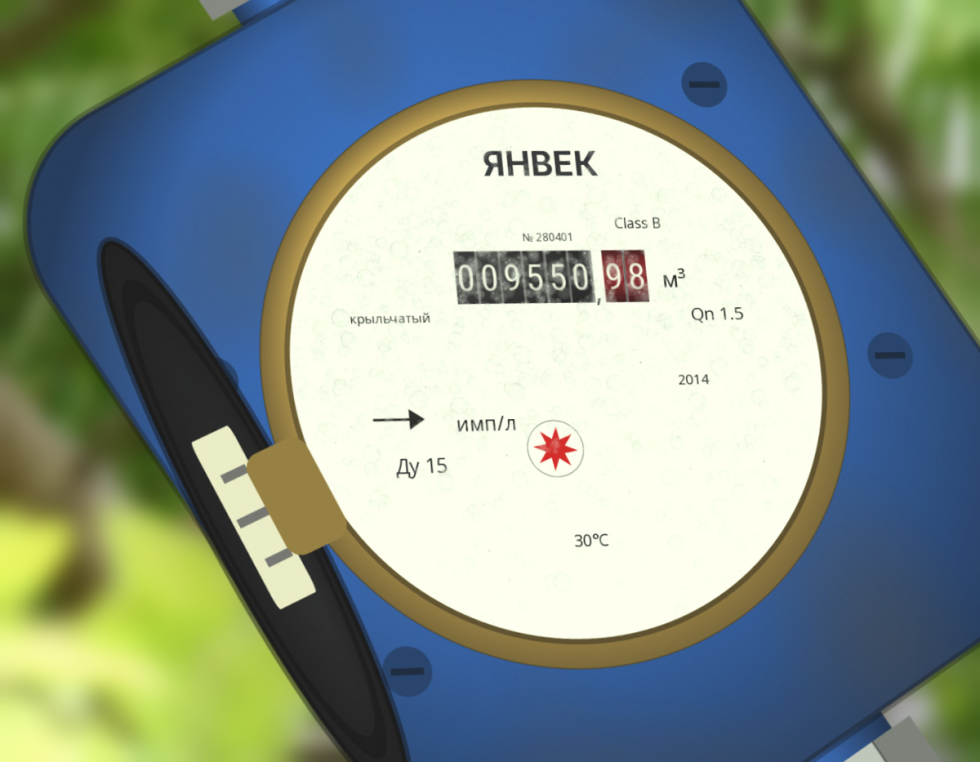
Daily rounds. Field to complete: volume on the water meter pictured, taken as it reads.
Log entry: 9550.98 m³
